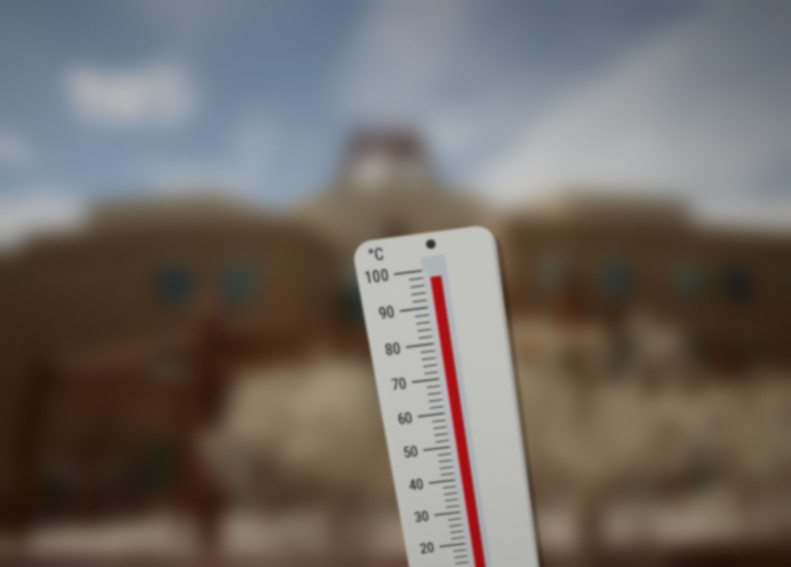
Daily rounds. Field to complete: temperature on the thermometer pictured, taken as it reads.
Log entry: 98 °C
